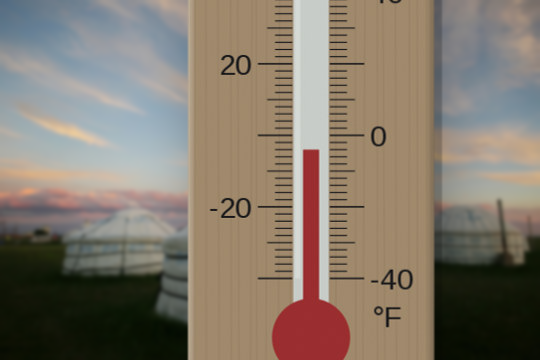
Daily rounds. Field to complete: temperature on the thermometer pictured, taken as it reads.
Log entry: -4 °F
